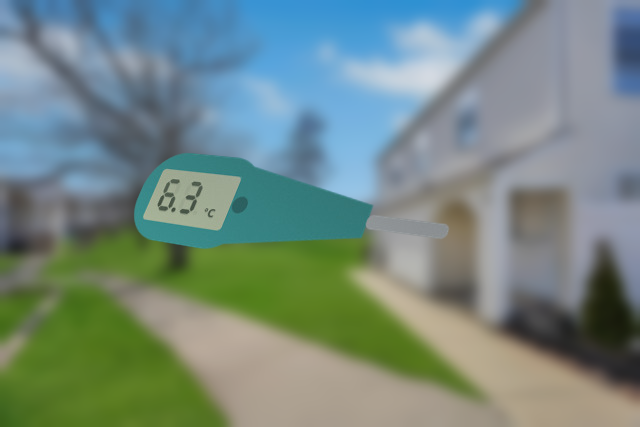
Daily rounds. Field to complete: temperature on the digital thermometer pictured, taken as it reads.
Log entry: 6.3 °C
